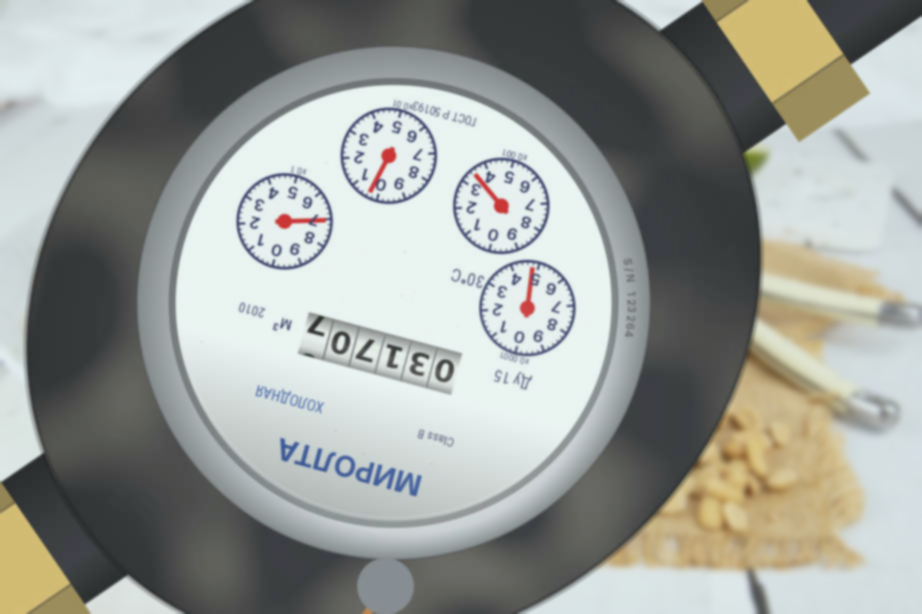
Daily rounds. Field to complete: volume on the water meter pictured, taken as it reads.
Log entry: 31706.7034 m³
